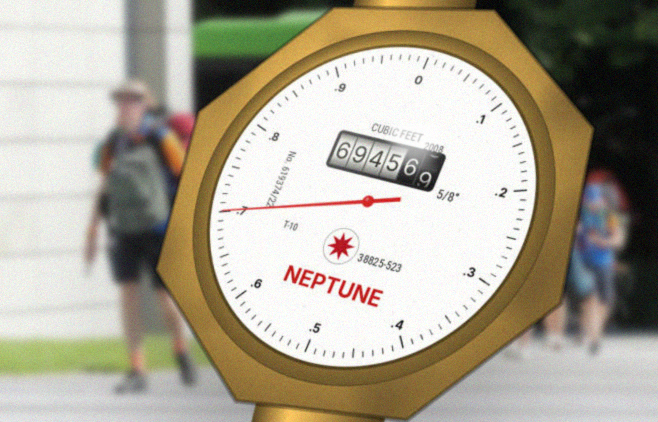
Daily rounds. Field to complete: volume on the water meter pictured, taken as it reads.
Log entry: 694568.70 ft³
